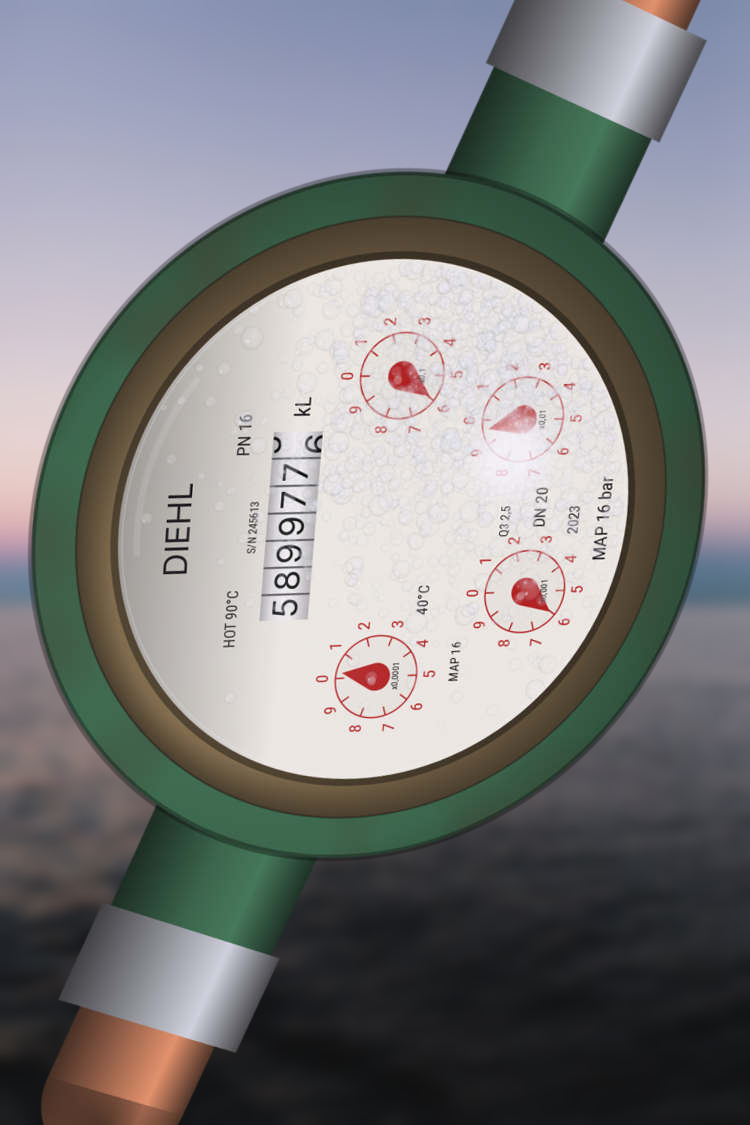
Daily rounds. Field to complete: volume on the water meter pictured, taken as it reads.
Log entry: 5899775.5960 kL
